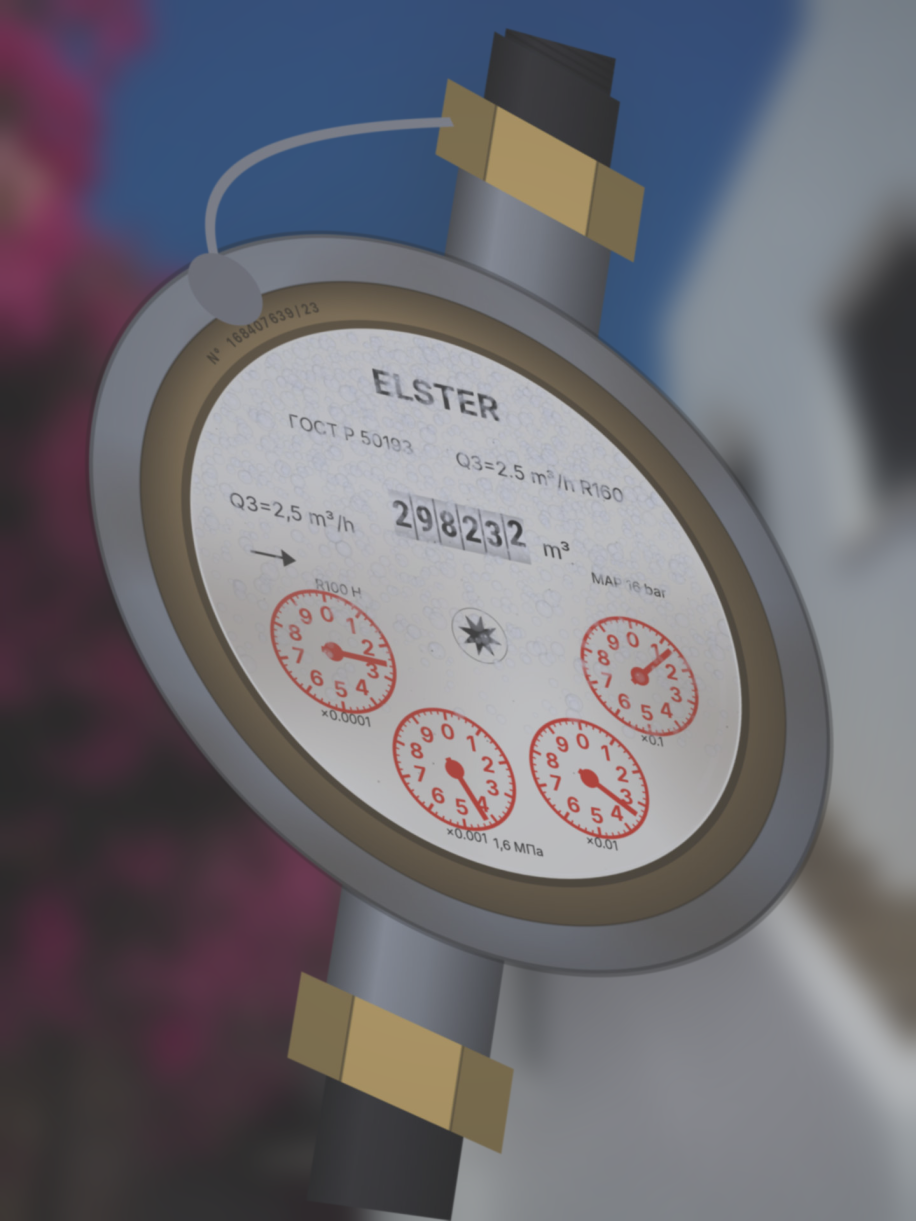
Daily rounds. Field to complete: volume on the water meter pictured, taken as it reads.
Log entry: 298232.1342 m³
